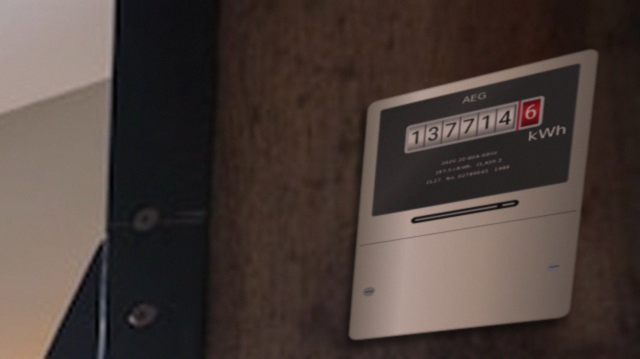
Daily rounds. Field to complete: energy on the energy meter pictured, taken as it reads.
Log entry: 137714.6 kWh
